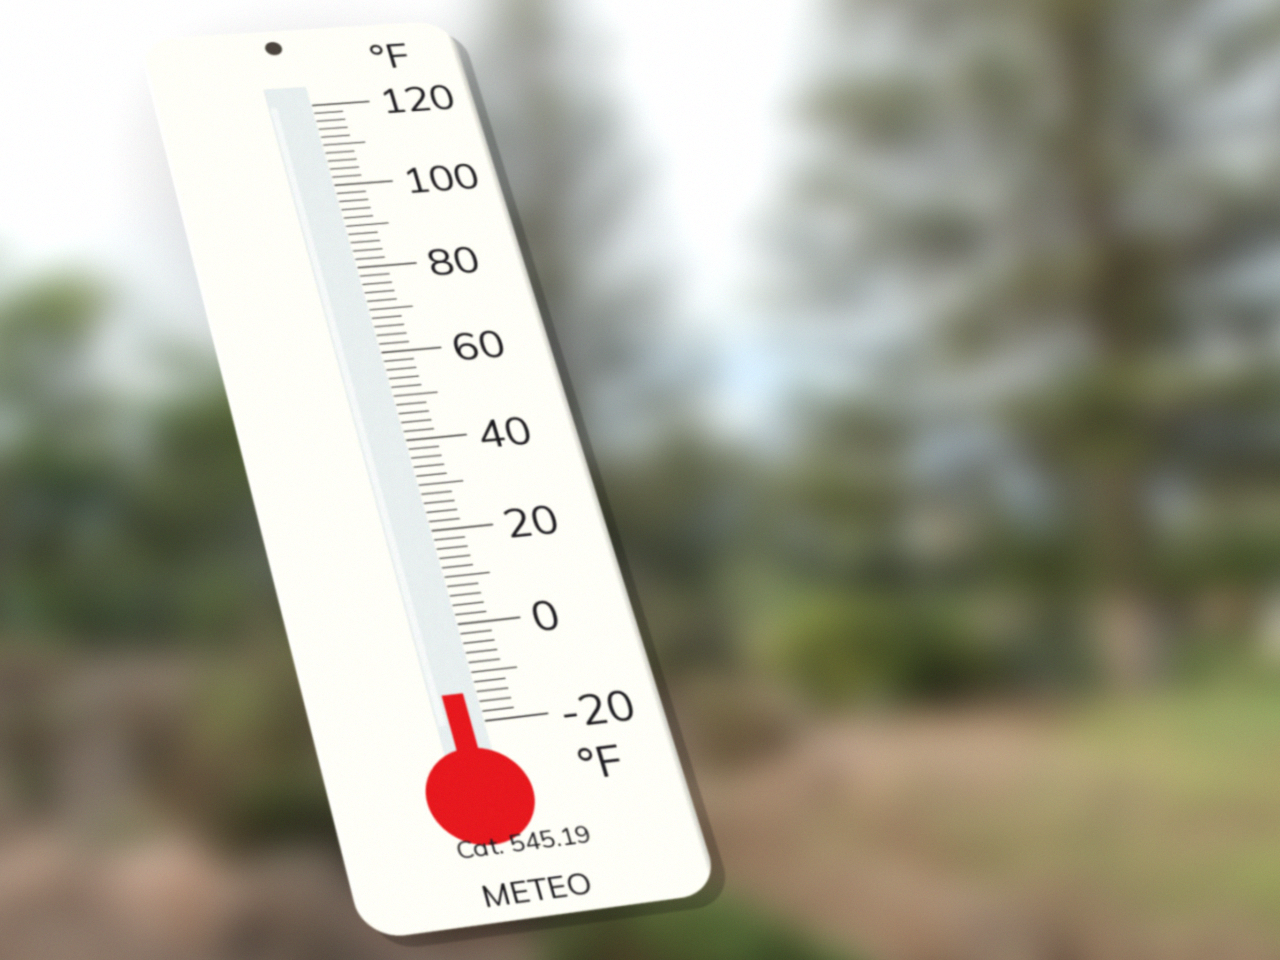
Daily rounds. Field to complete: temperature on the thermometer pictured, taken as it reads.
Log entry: -14 °F
